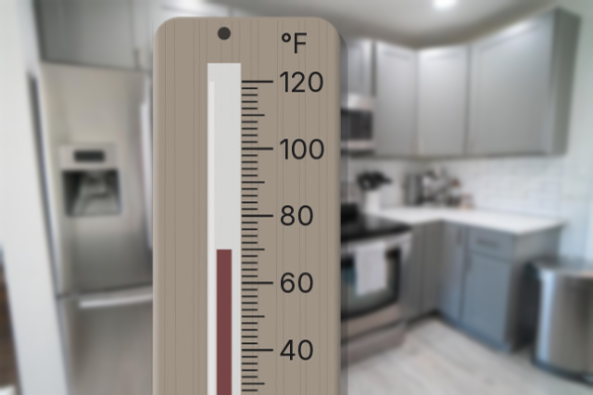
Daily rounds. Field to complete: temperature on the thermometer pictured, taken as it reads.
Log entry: 70 °F
